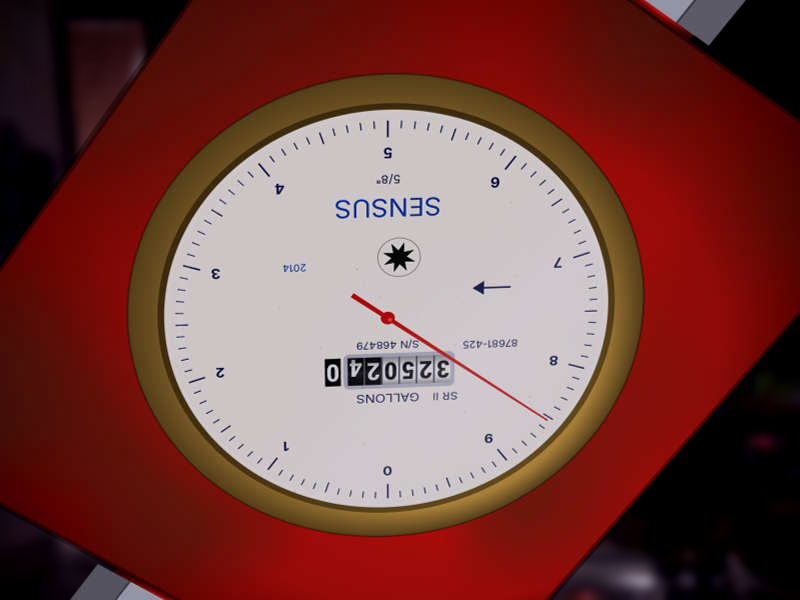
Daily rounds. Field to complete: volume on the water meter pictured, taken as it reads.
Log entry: 3250238.5 gal
